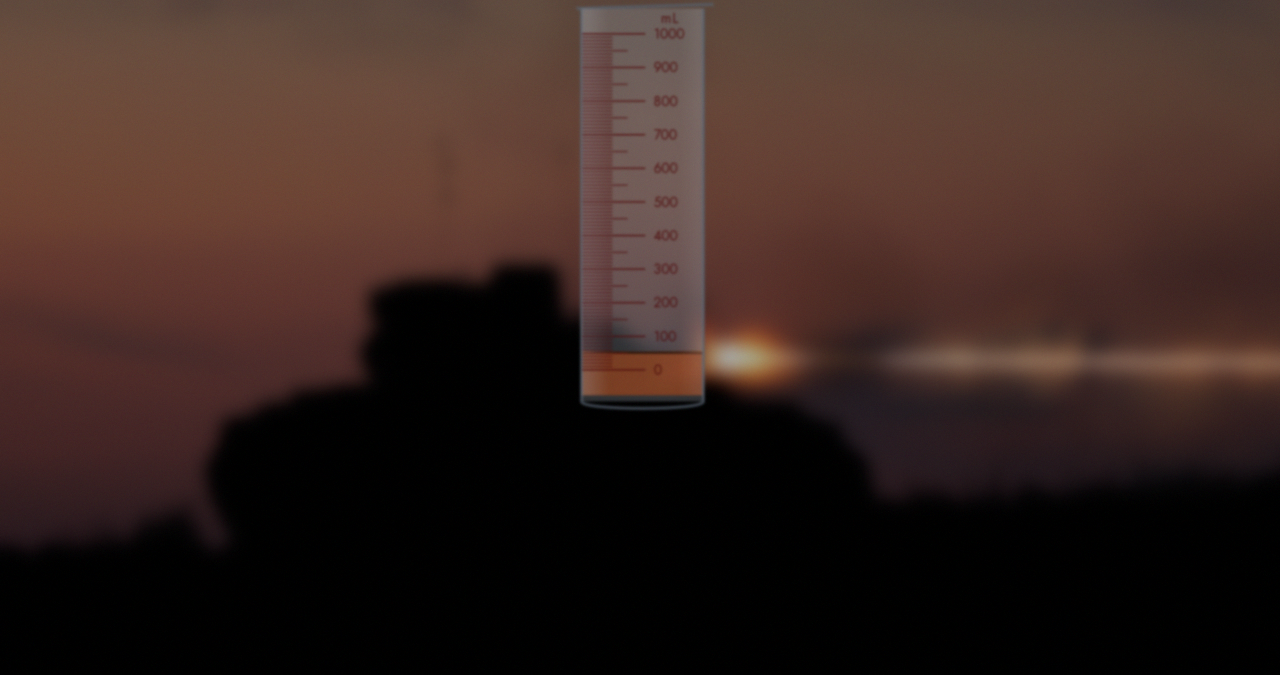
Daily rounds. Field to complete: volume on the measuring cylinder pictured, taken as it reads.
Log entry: 50 mL
